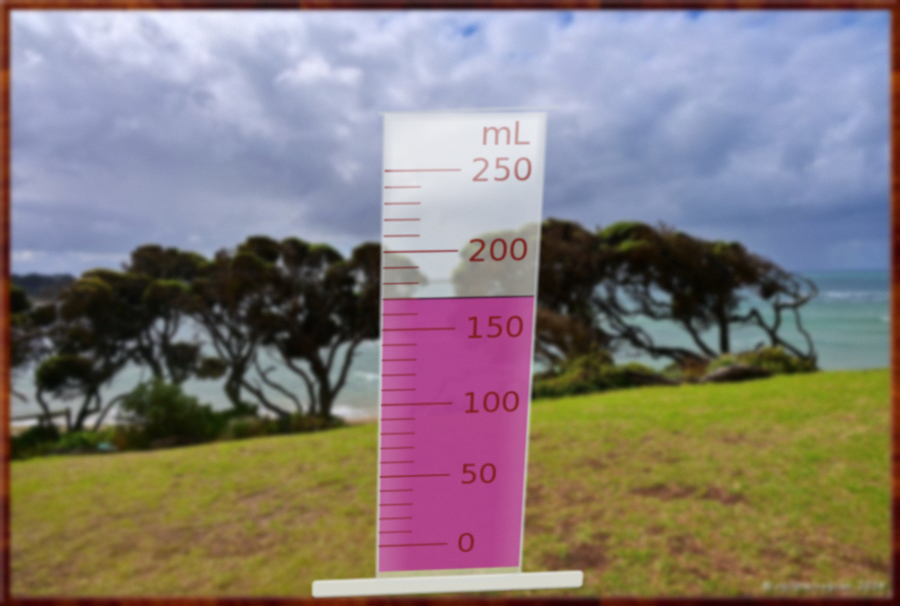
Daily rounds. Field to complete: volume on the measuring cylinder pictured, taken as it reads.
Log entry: 170 mL
